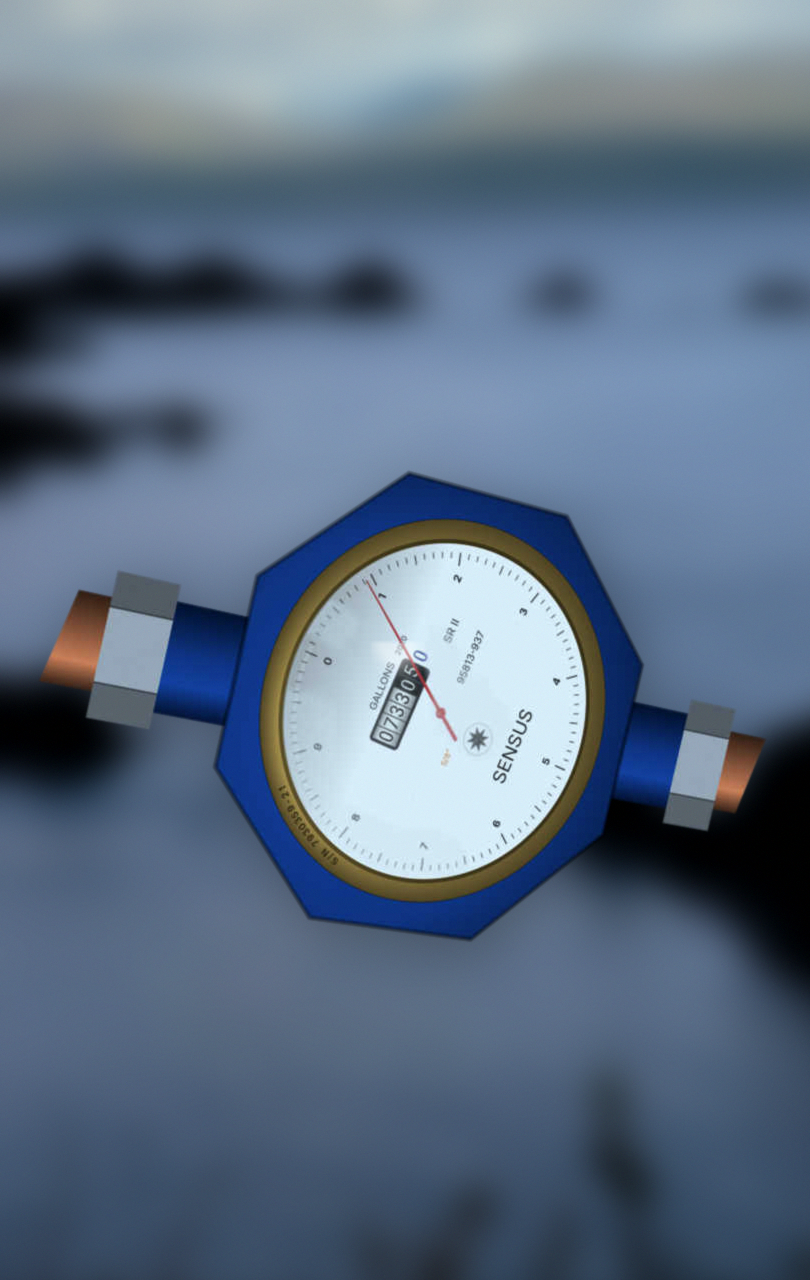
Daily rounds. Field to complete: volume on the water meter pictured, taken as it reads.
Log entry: 733050.9 gal
